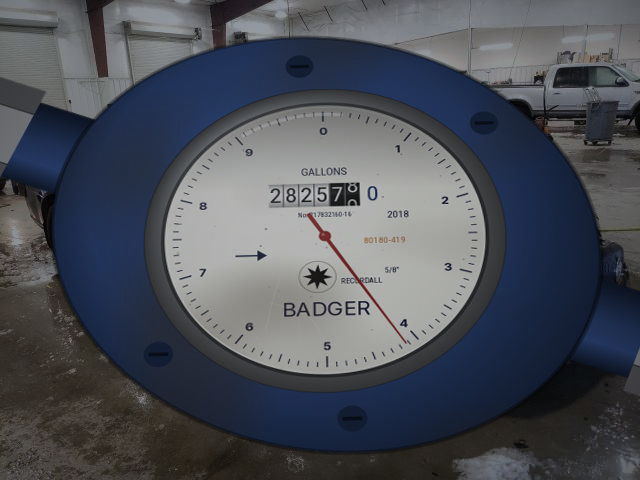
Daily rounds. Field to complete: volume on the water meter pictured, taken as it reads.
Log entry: 2825784.1 gal
